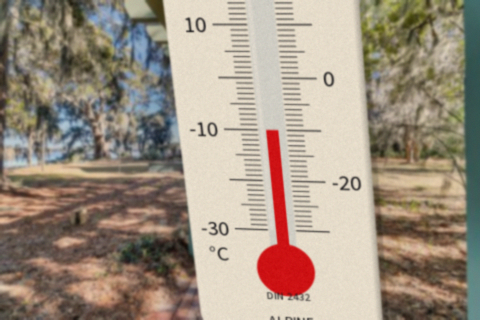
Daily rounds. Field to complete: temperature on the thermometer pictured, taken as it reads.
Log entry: -10 °C
